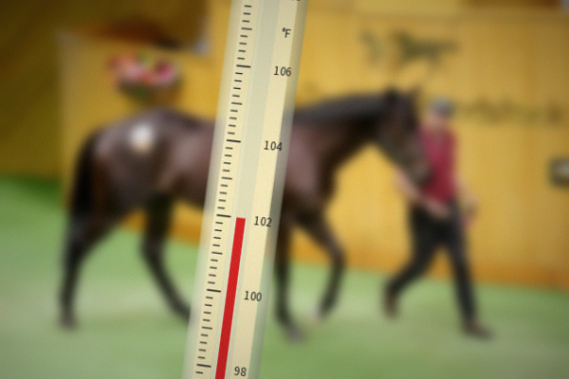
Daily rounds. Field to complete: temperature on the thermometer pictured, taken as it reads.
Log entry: 102 °F
